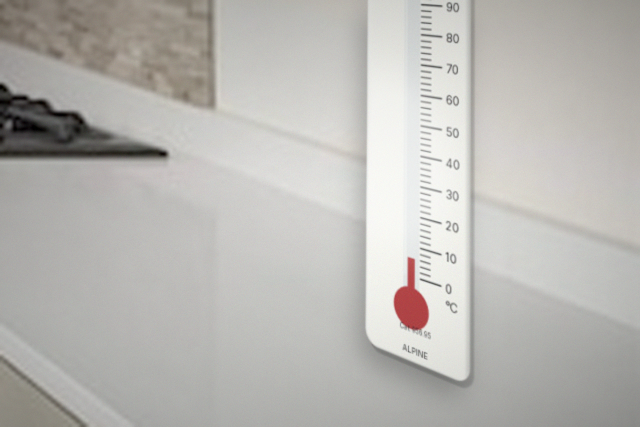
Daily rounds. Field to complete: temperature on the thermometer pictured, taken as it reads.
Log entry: 6 °C
